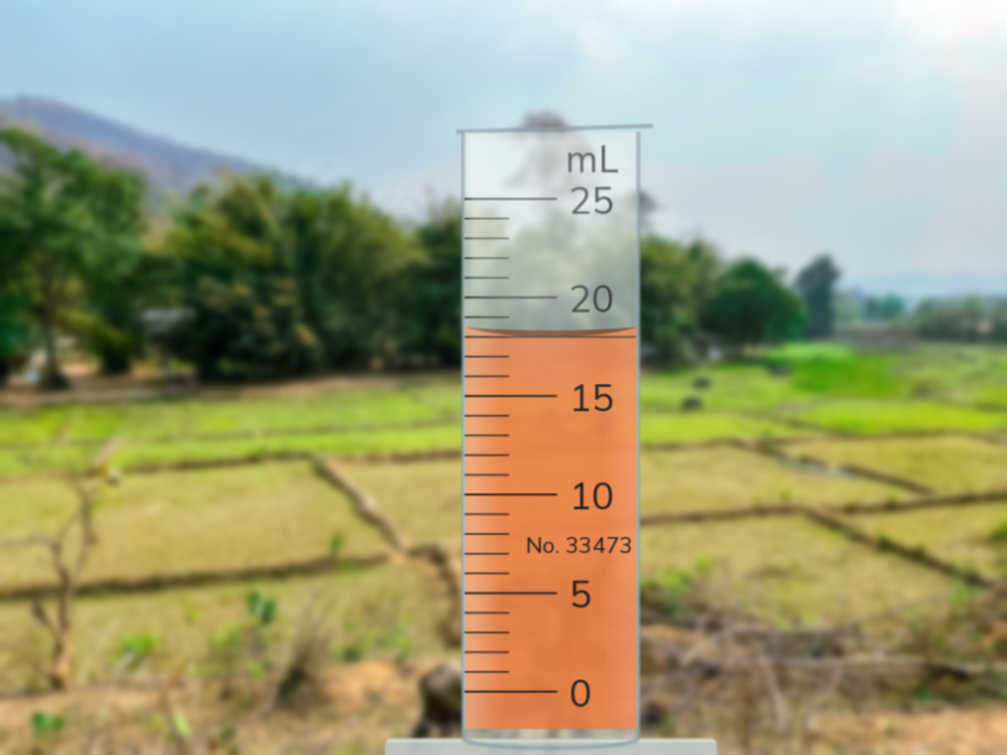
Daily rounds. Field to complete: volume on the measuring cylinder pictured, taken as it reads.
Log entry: 18 mL
